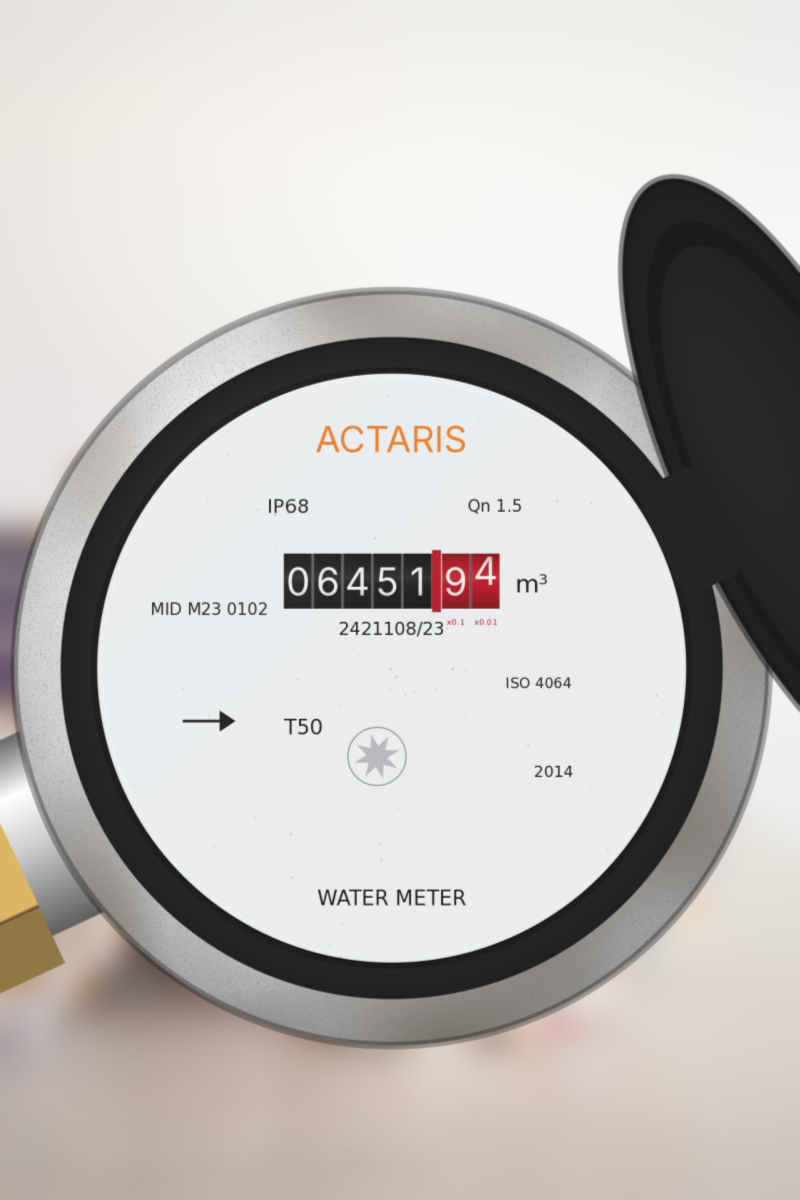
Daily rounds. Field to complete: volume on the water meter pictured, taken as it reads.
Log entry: 6451.94 m³
